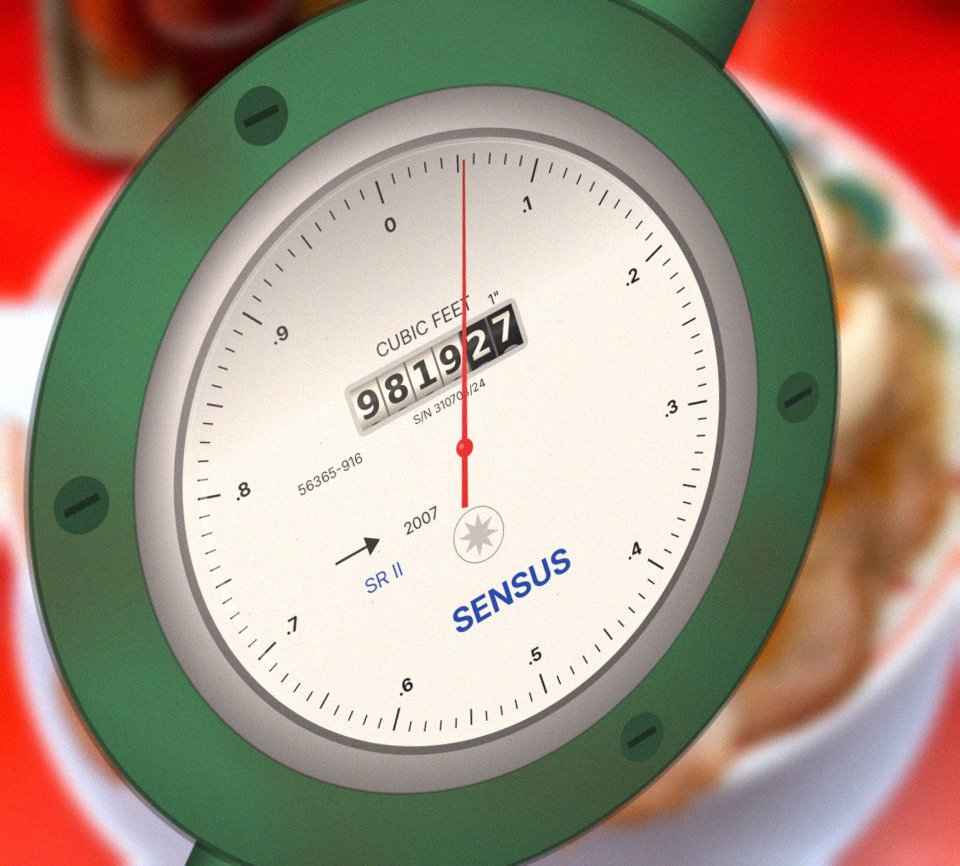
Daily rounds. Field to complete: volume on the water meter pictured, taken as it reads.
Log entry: 981927.05 ft³
